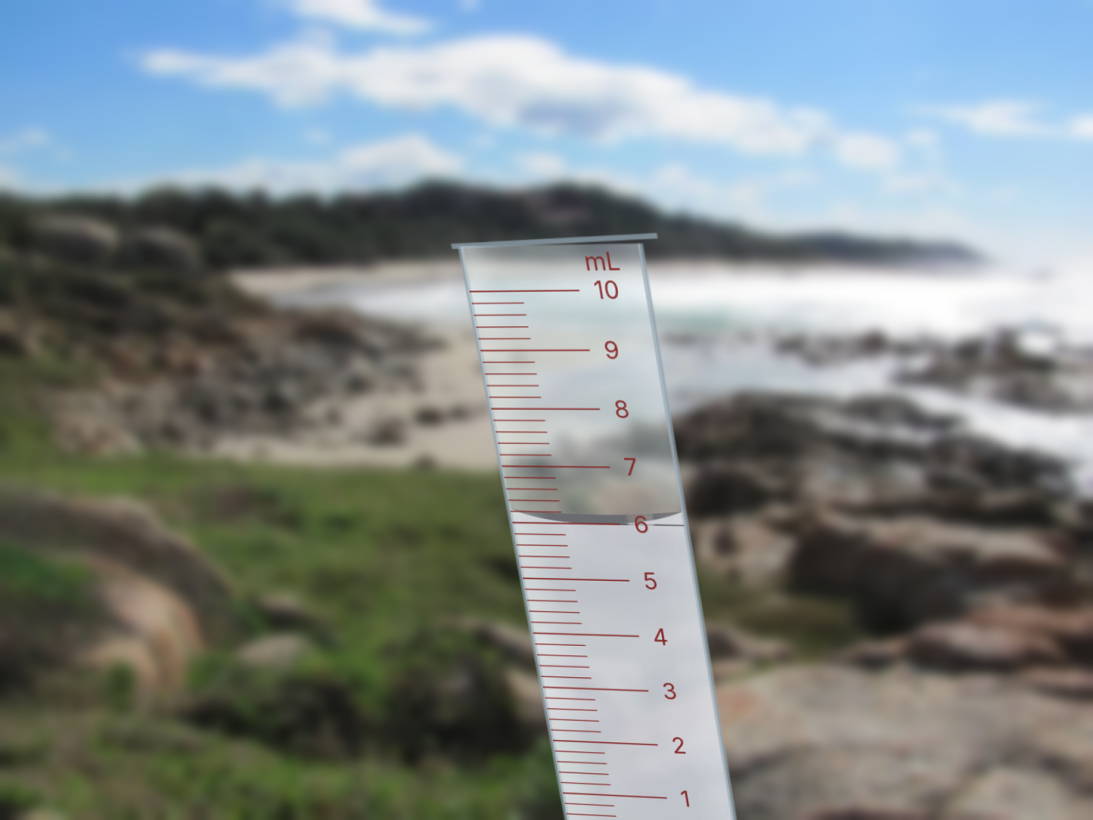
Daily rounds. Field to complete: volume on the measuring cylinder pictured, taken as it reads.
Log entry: 6 mL
